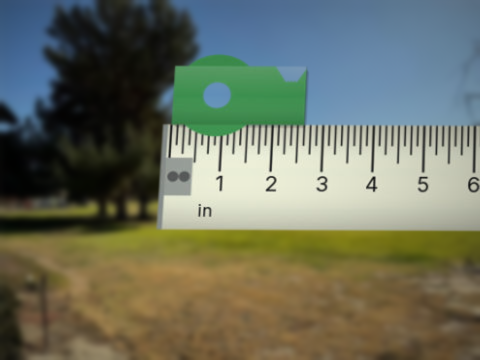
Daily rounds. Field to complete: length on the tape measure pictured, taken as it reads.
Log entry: 2.625 in
